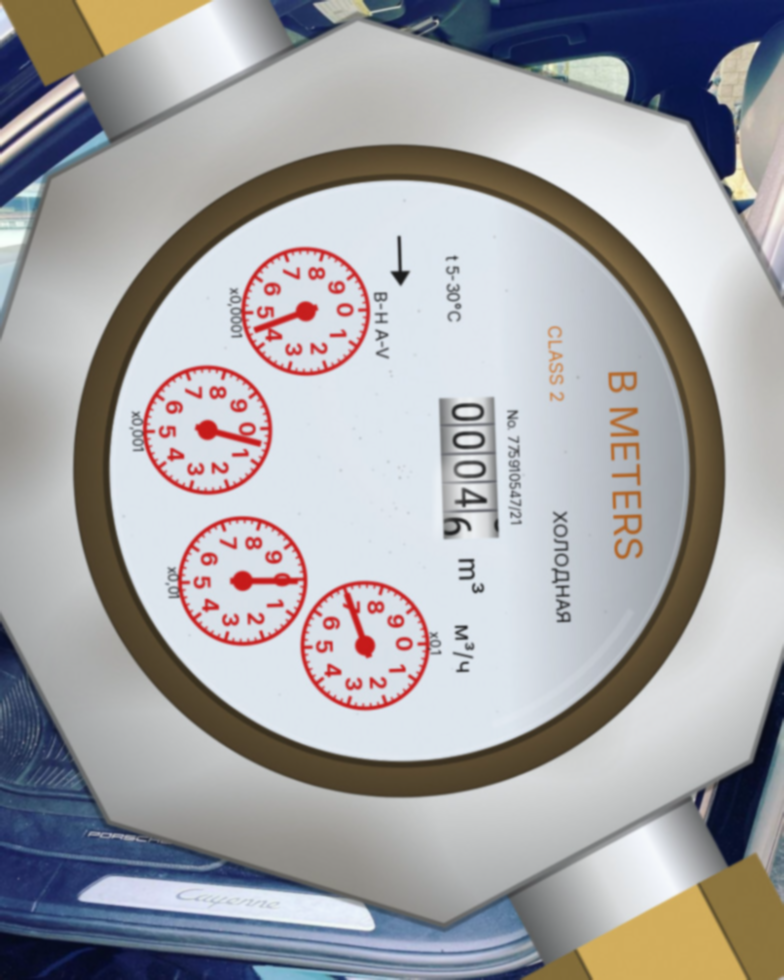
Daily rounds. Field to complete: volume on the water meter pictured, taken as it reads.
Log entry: 45.7004 m³
